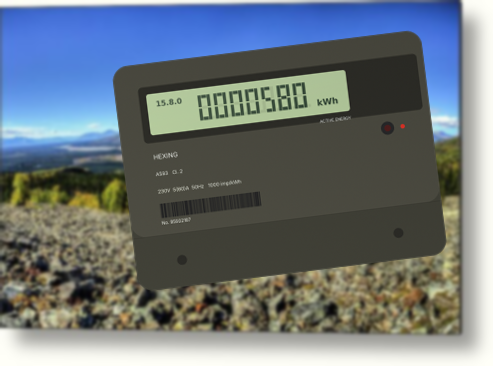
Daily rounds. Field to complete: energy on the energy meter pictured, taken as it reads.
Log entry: 580 kWh
